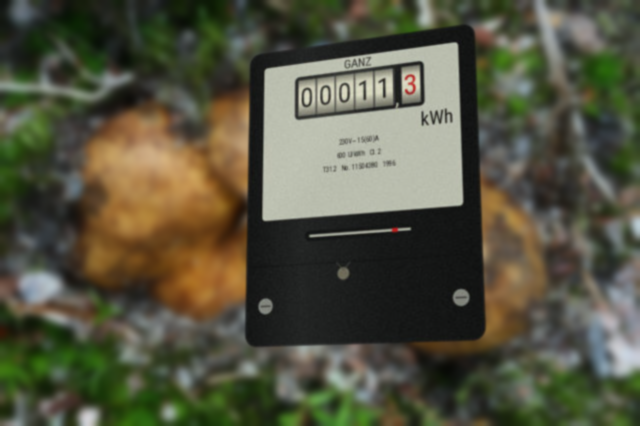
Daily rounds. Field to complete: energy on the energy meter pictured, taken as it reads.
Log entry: 11.3 kWh
